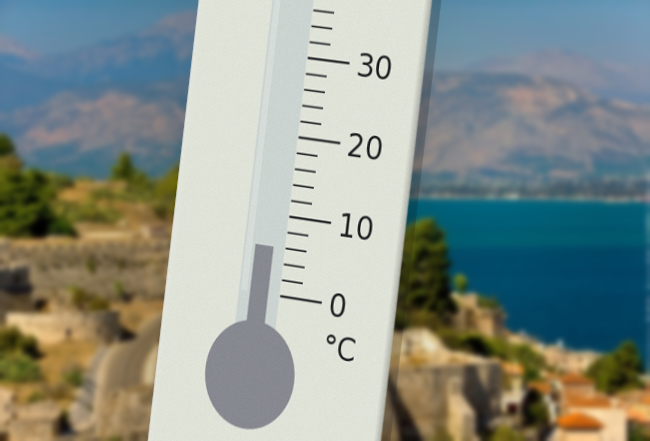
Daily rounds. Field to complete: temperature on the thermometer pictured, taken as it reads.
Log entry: 6 °C
